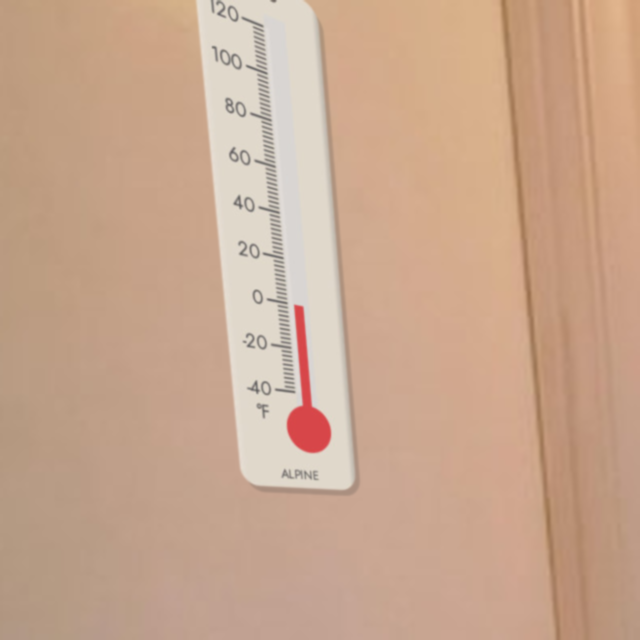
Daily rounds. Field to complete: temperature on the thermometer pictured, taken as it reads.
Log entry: 0 °F
